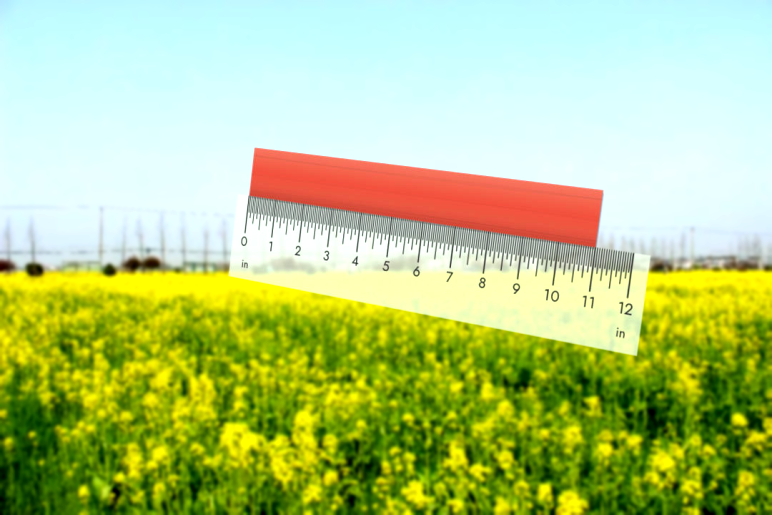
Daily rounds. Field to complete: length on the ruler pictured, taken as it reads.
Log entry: 11 in
